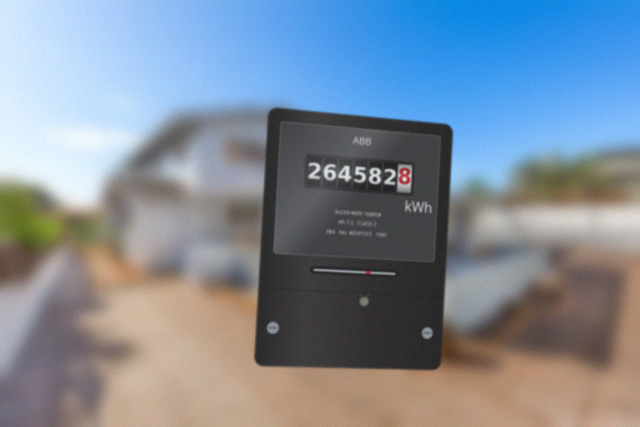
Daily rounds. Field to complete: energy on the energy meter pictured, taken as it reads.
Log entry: 264582.8 kWh
